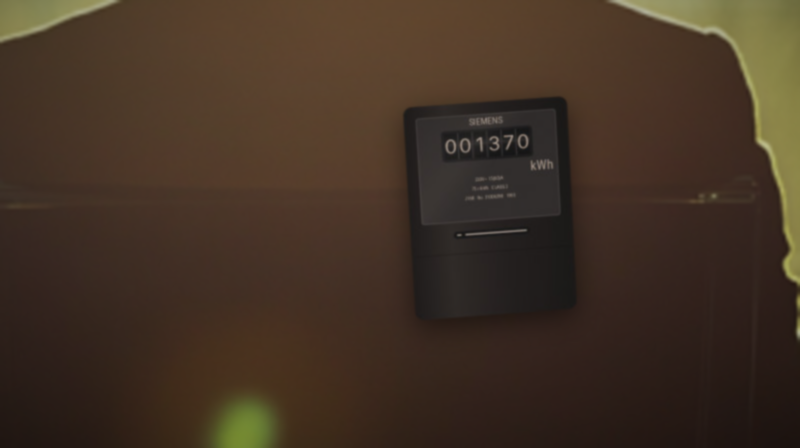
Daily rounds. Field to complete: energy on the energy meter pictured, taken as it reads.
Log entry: 1370 kWh
